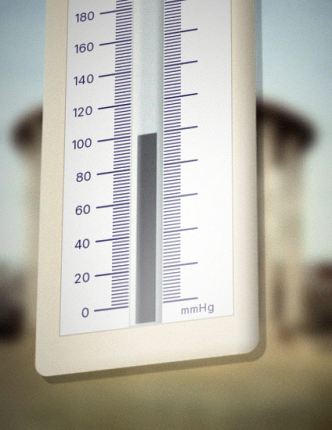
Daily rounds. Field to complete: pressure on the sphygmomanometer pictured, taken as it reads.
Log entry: 100 mmHg
